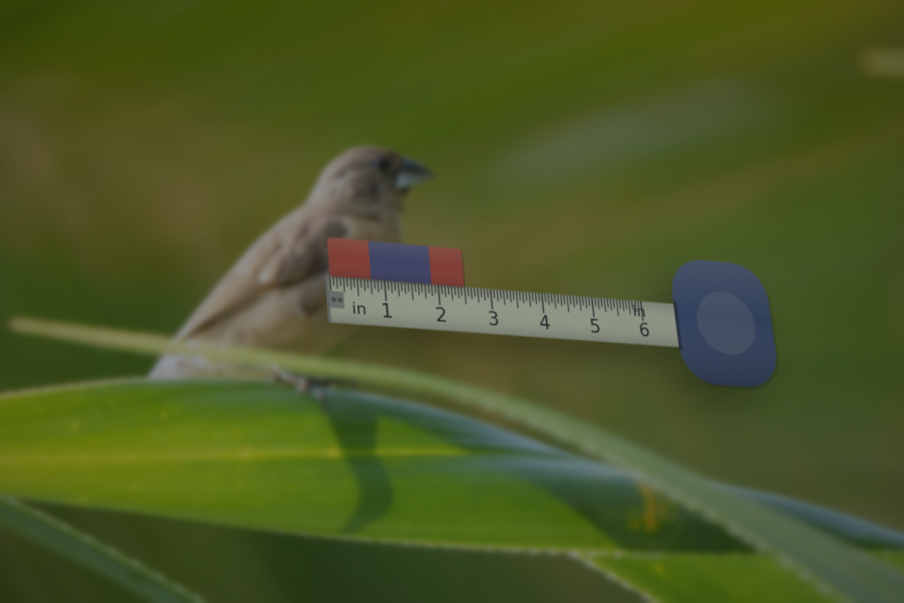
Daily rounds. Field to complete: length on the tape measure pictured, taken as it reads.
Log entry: 2.5 in
